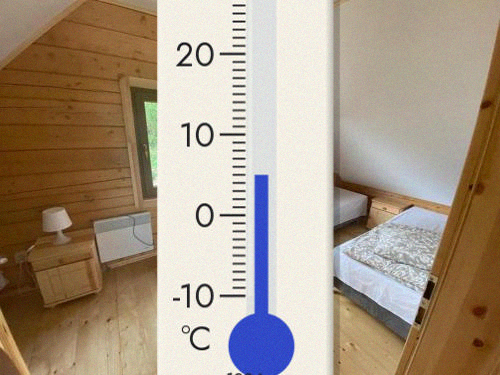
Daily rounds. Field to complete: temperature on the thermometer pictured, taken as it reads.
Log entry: 5 °C
